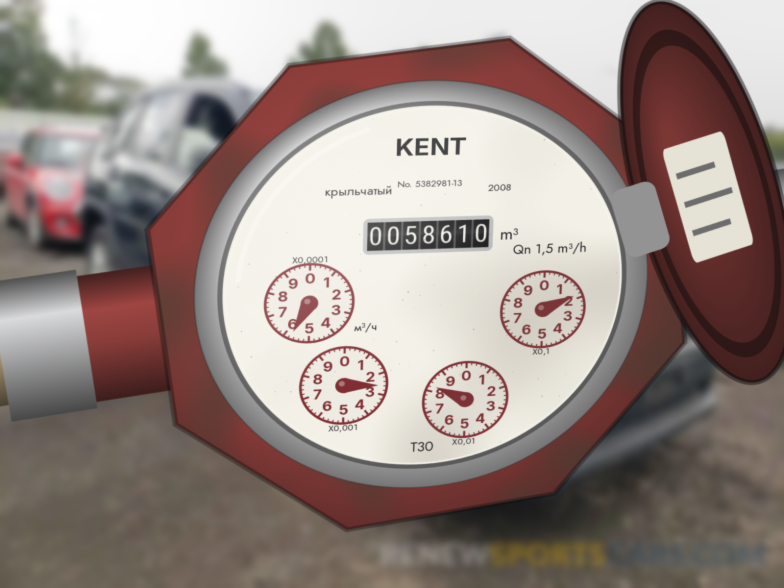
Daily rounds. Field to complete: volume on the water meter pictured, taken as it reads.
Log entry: 58610.1825 m³
